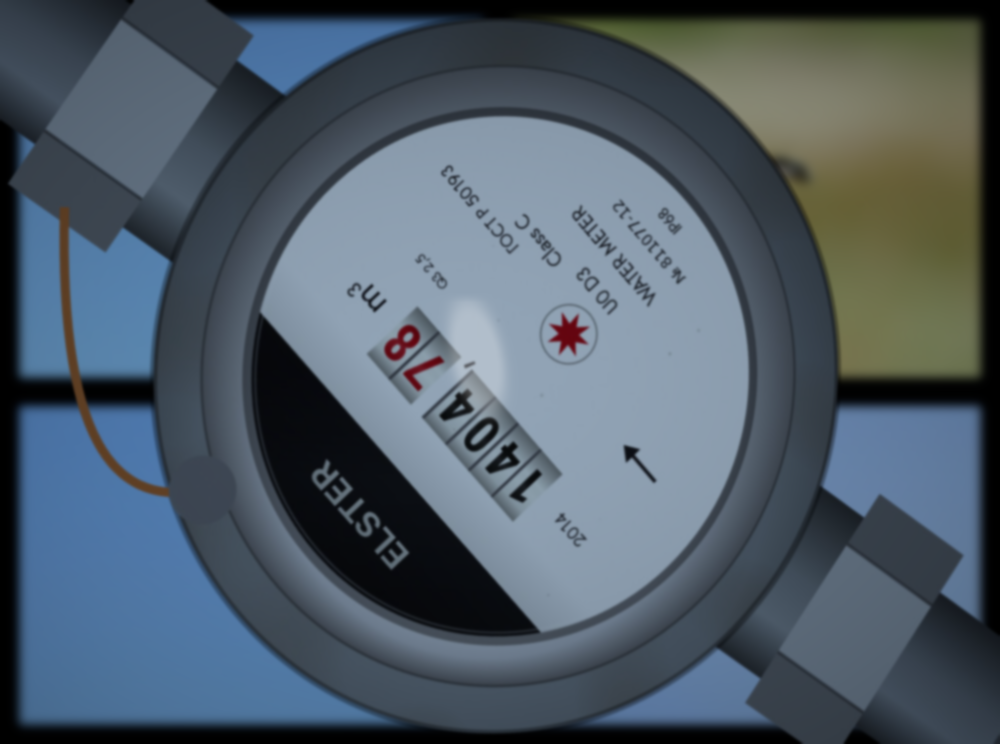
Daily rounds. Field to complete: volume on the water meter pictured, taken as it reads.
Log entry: 1404.78 m³
